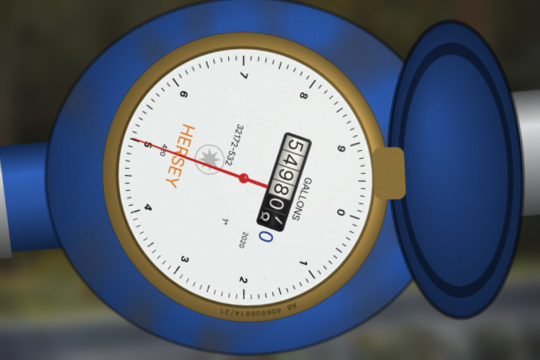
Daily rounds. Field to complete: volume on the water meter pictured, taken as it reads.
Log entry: 5498075.0 gal
